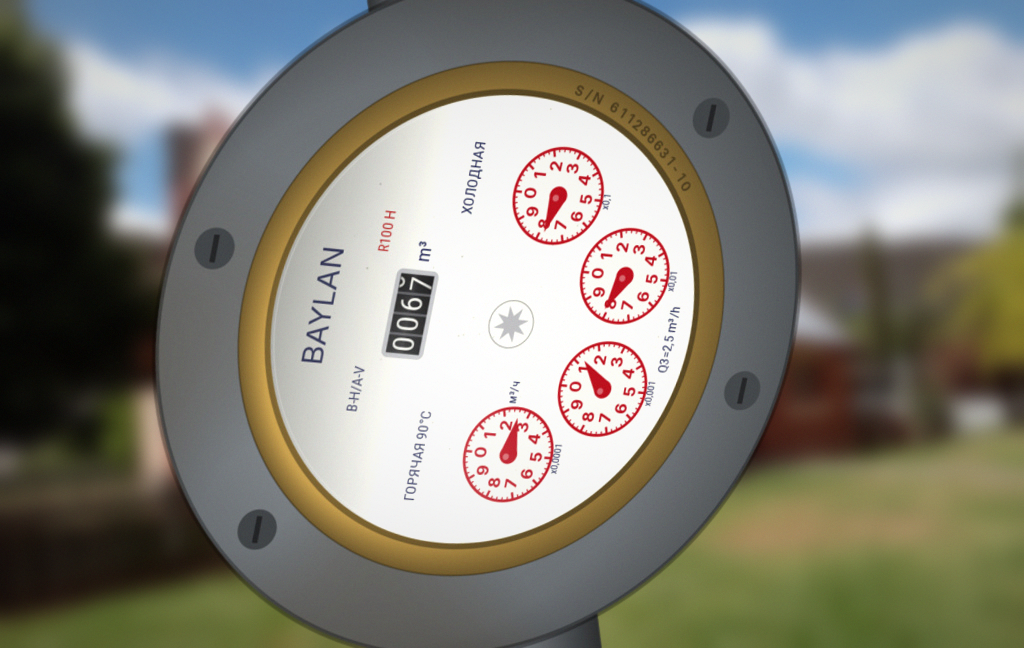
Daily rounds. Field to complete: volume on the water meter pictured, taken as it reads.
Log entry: 66.7812 m³
